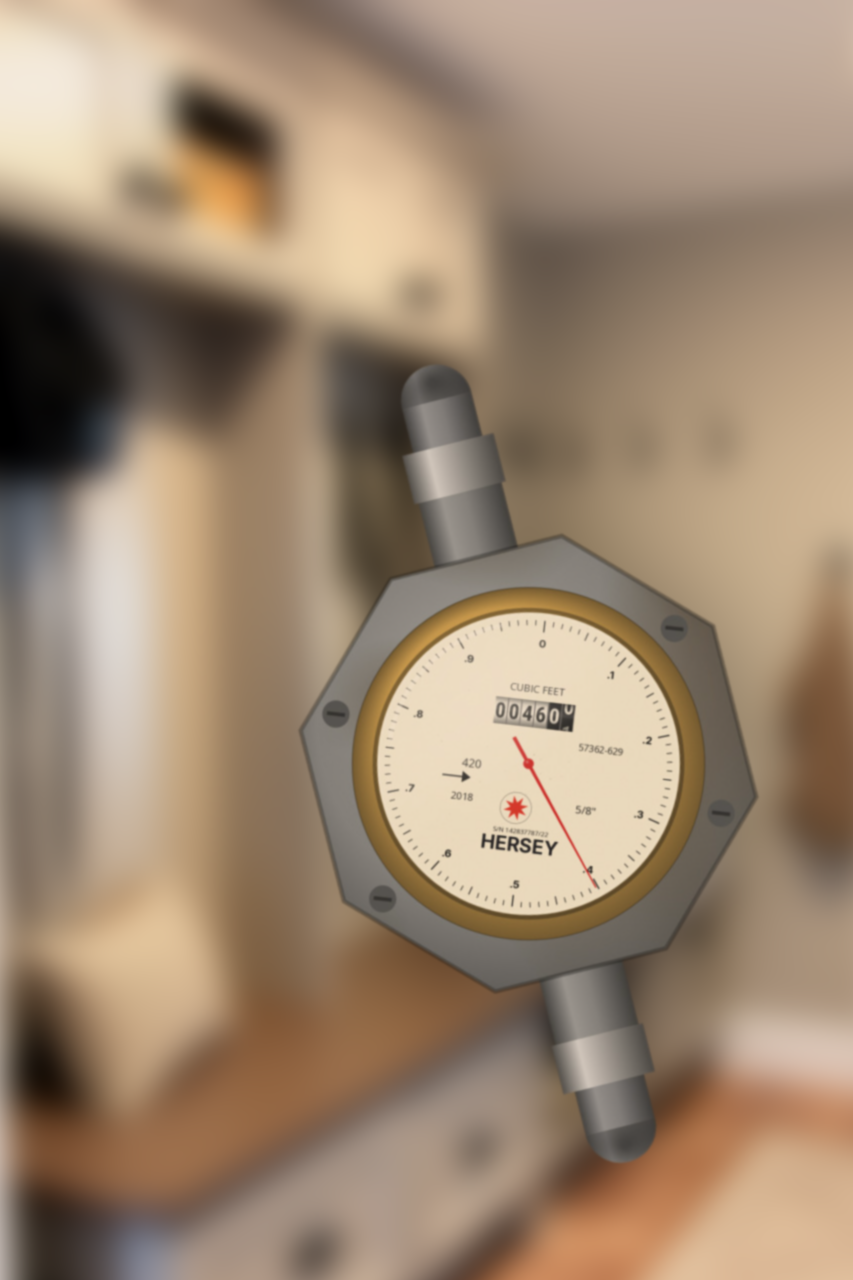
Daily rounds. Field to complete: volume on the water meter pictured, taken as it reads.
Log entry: 4600.40 ft³
